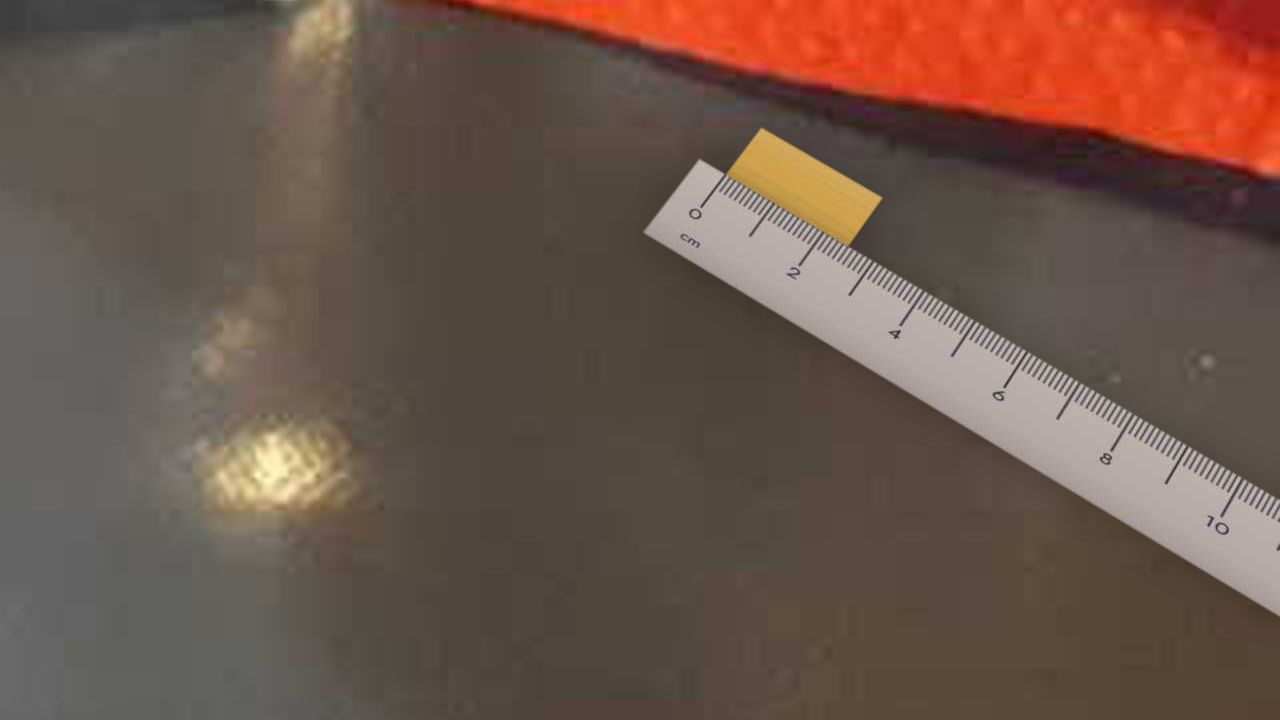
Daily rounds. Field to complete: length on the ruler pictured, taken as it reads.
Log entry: 2.5 cm
